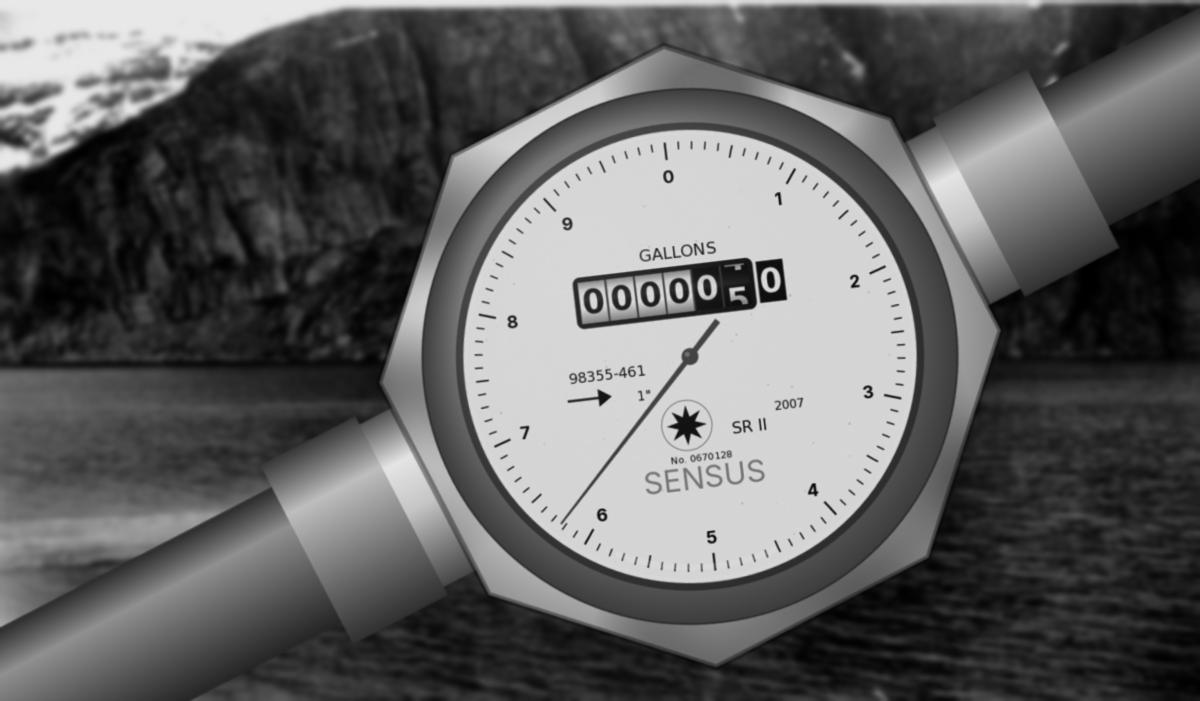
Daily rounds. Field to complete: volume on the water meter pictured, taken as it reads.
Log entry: 46.2 gal
